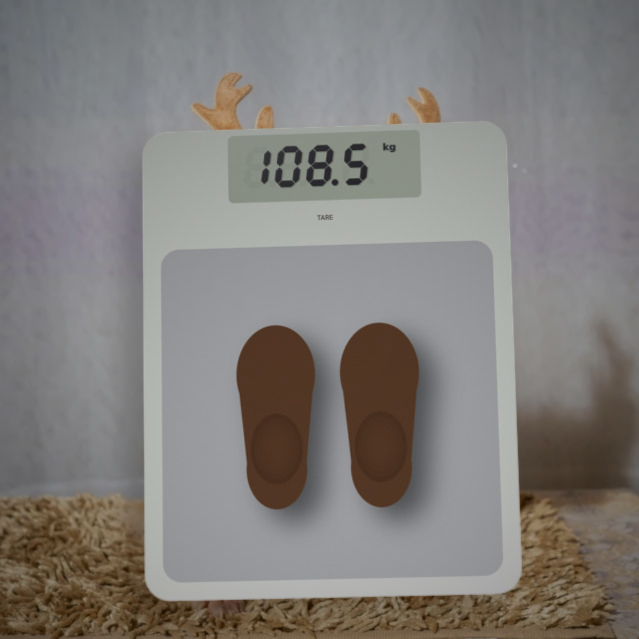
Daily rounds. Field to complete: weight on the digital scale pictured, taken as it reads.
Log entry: 108.5 kg
